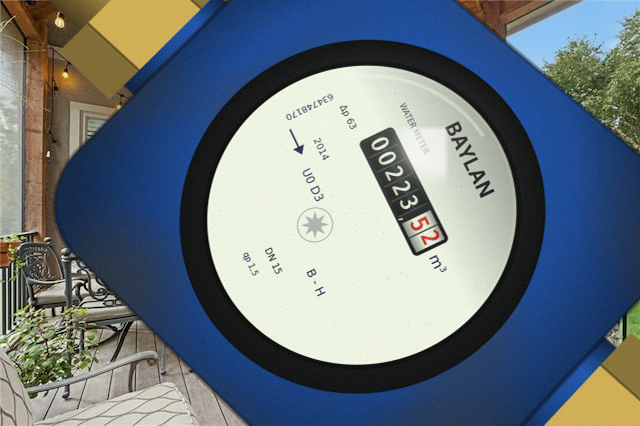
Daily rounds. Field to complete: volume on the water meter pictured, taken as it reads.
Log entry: 223.52 m³
